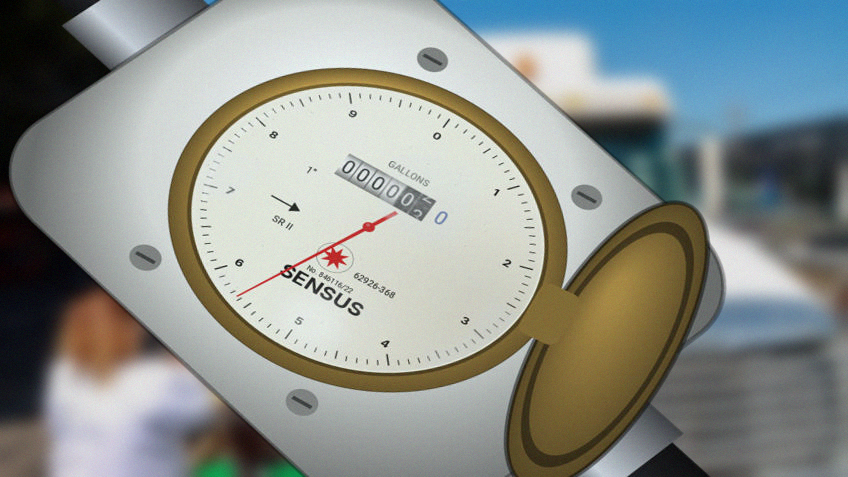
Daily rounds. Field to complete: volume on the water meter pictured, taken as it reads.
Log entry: 25.6 gal
